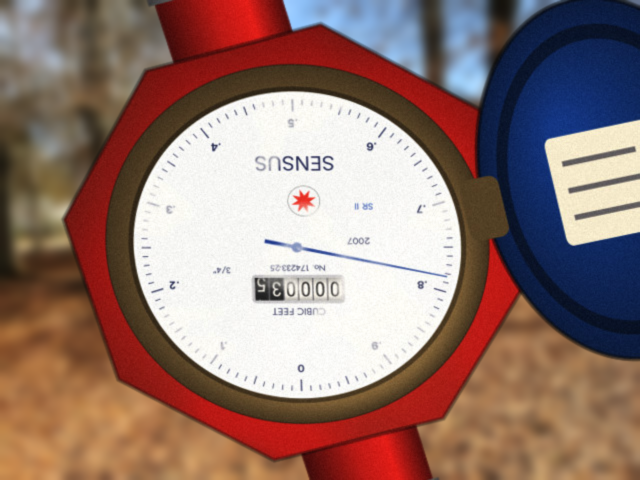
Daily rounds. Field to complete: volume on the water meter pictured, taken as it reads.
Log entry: 34.78 ft³
